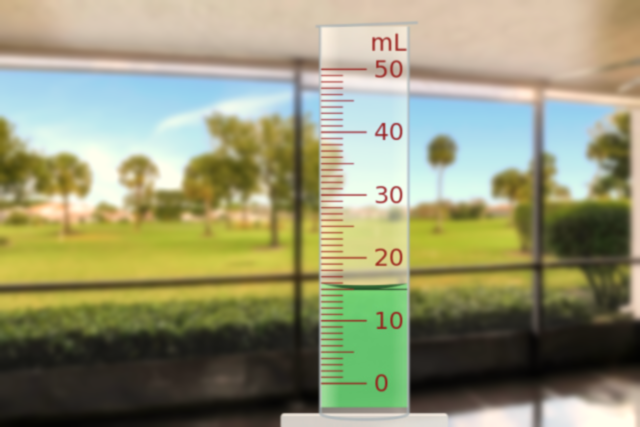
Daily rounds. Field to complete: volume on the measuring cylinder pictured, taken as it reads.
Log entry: 15 mL
